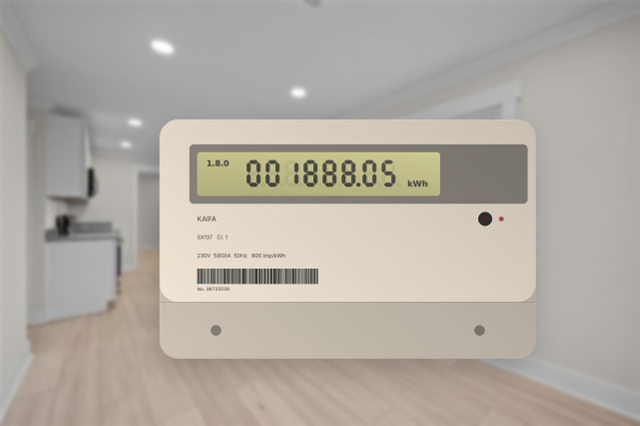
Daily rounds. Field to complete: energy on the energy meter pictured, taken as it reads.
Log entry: 1888.05 kWh
